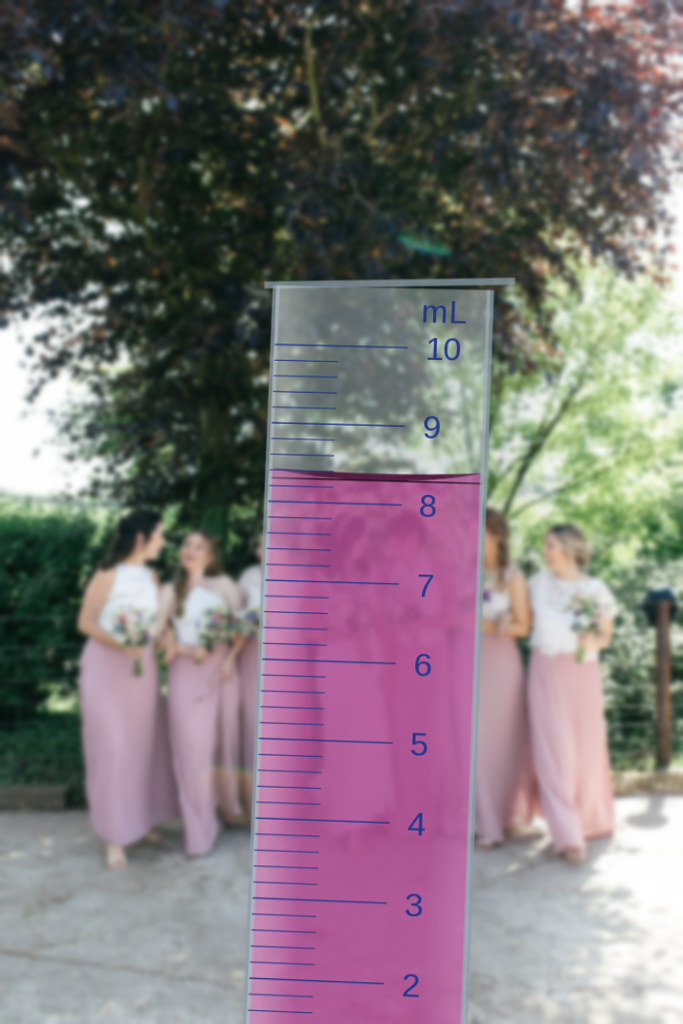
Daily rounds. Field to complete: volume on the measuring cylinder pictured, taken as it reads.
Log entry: 8.3 mL
